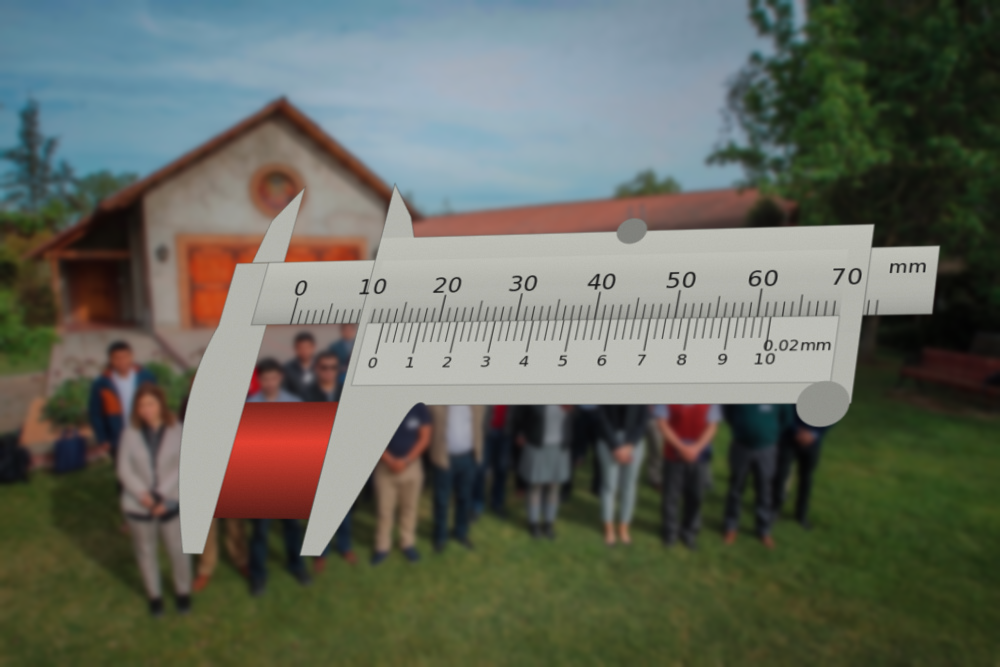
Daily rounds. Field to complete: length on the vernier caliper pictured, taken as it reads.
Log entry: 12.6 mm
